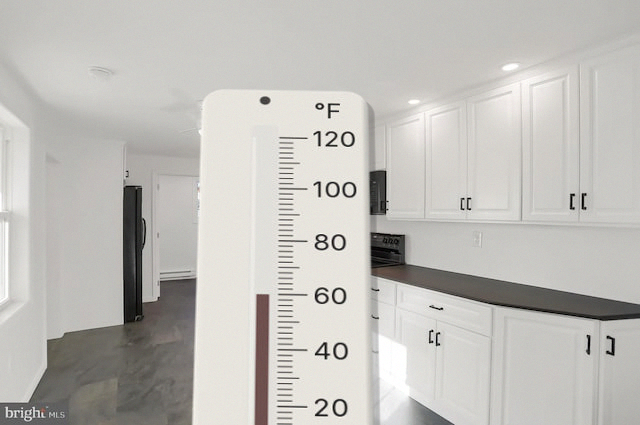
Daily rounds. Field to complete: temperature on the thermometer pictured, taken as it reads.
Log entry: 60 °F
